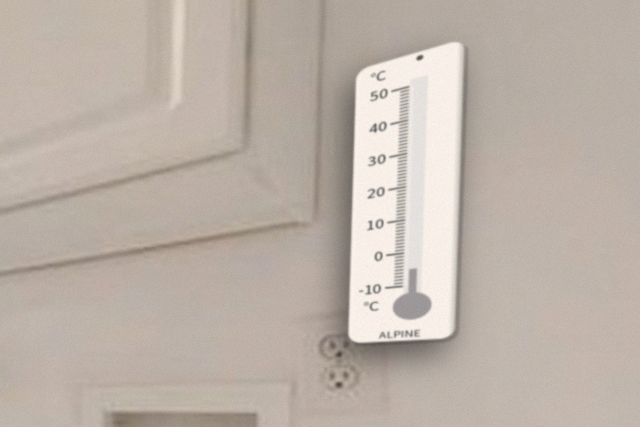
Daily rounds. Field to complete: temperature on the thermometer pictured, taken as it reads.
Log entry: -5 °C
